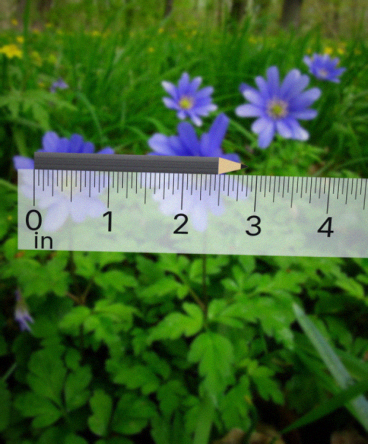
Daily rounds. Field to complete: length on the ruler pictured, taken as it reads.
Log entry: 2.875 in
